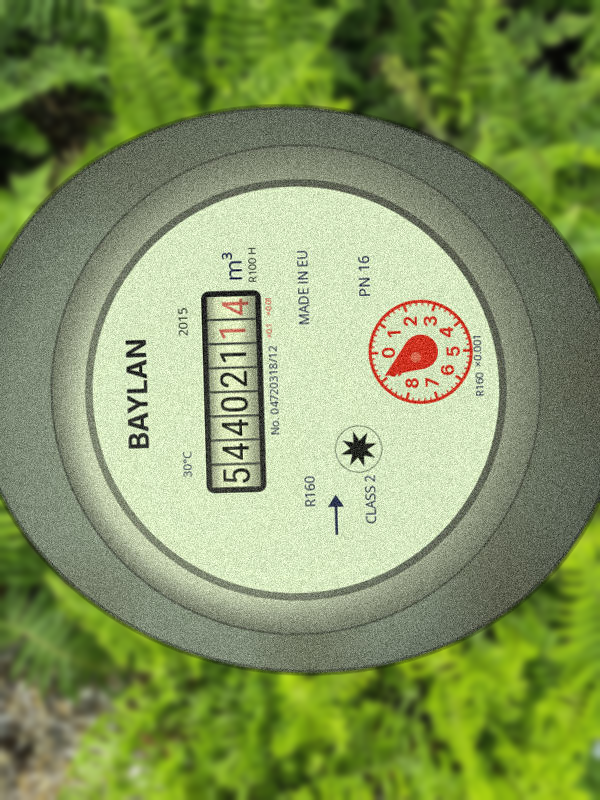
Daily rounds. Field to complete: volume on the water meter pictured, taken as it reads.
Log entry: 544021.139 m³
